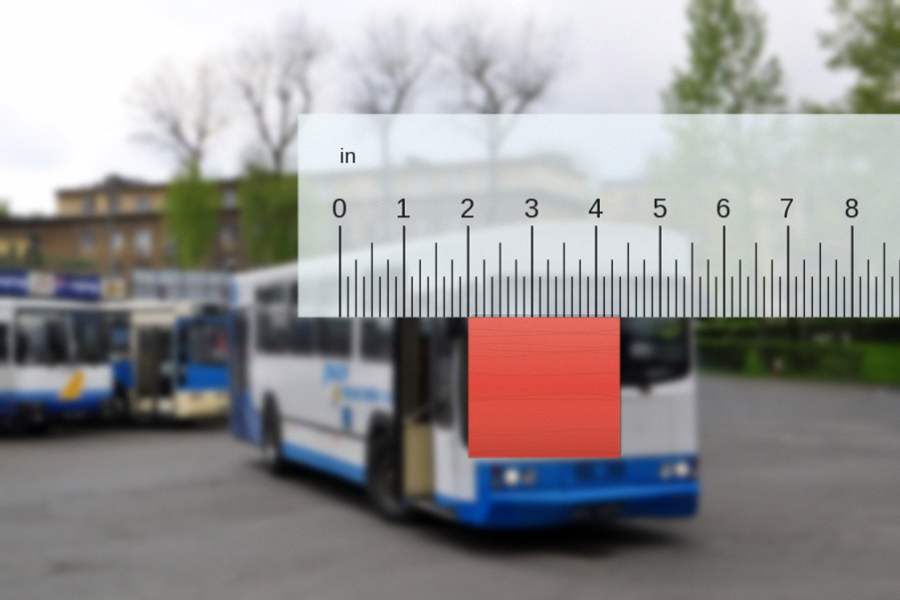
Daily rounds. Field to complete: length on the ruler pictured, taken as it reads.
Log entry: 2.375 in
